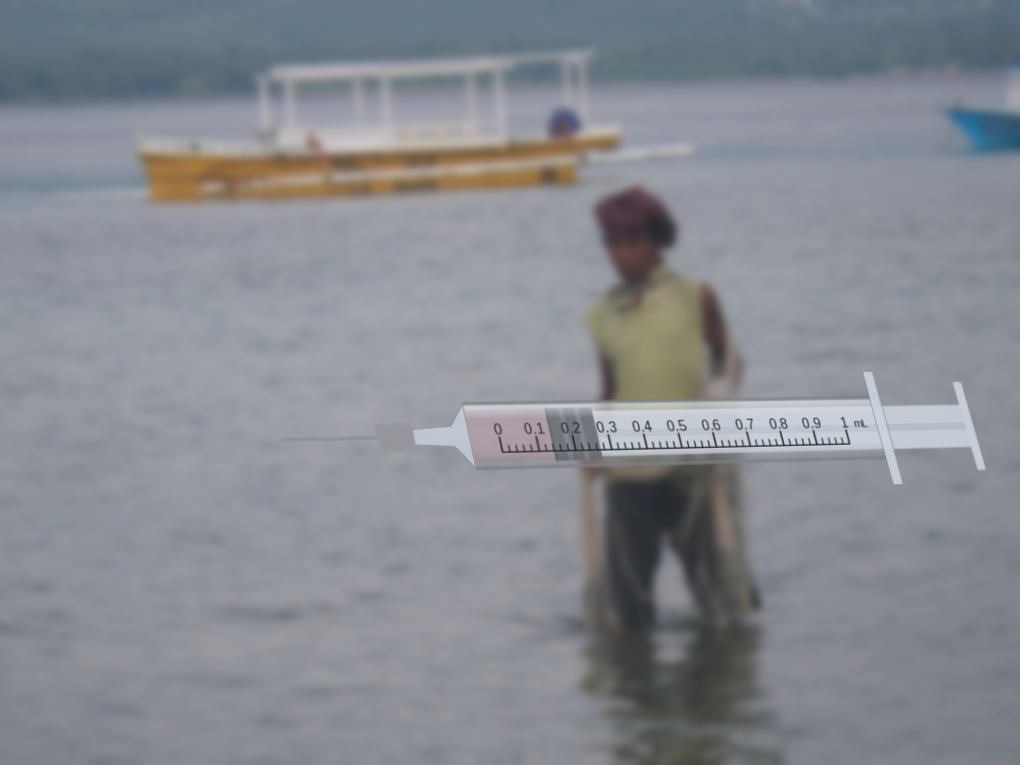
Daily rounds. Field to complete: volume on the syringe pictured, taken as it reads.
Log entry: 0.14 mL
